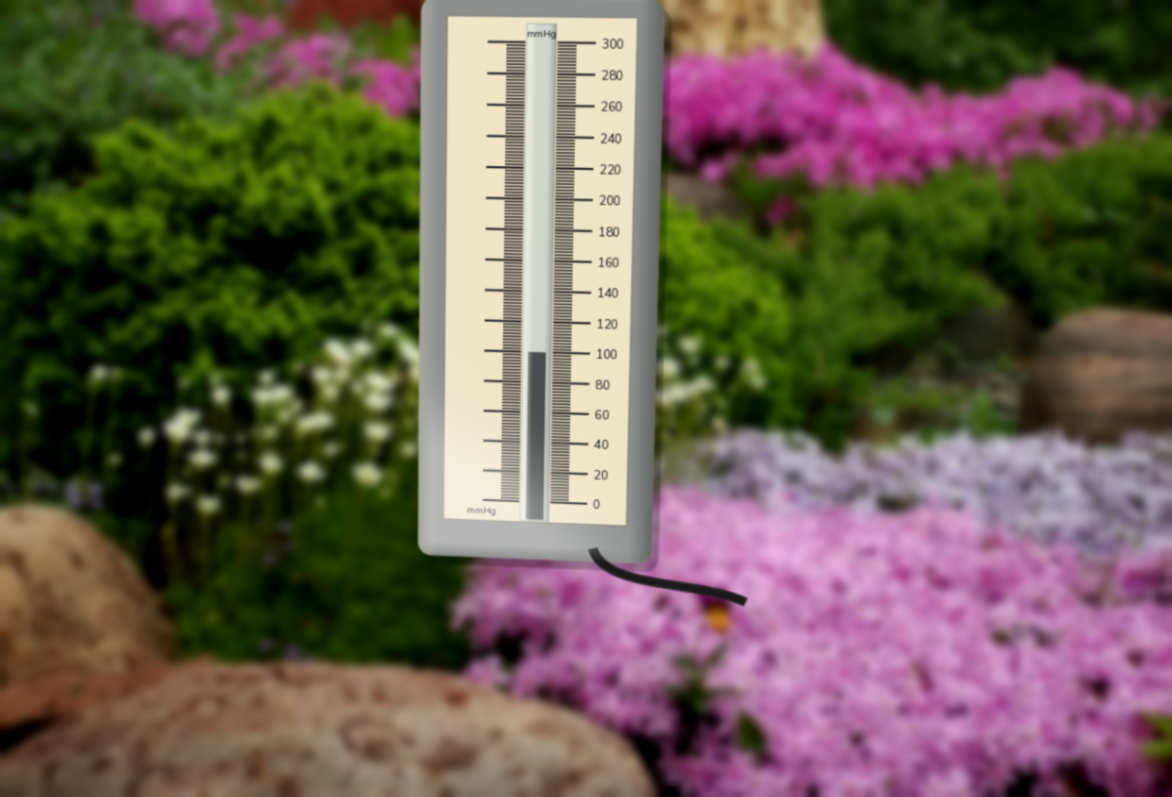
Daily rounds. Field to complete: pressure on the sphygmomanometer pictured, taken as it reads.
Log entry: 100 mmHg
